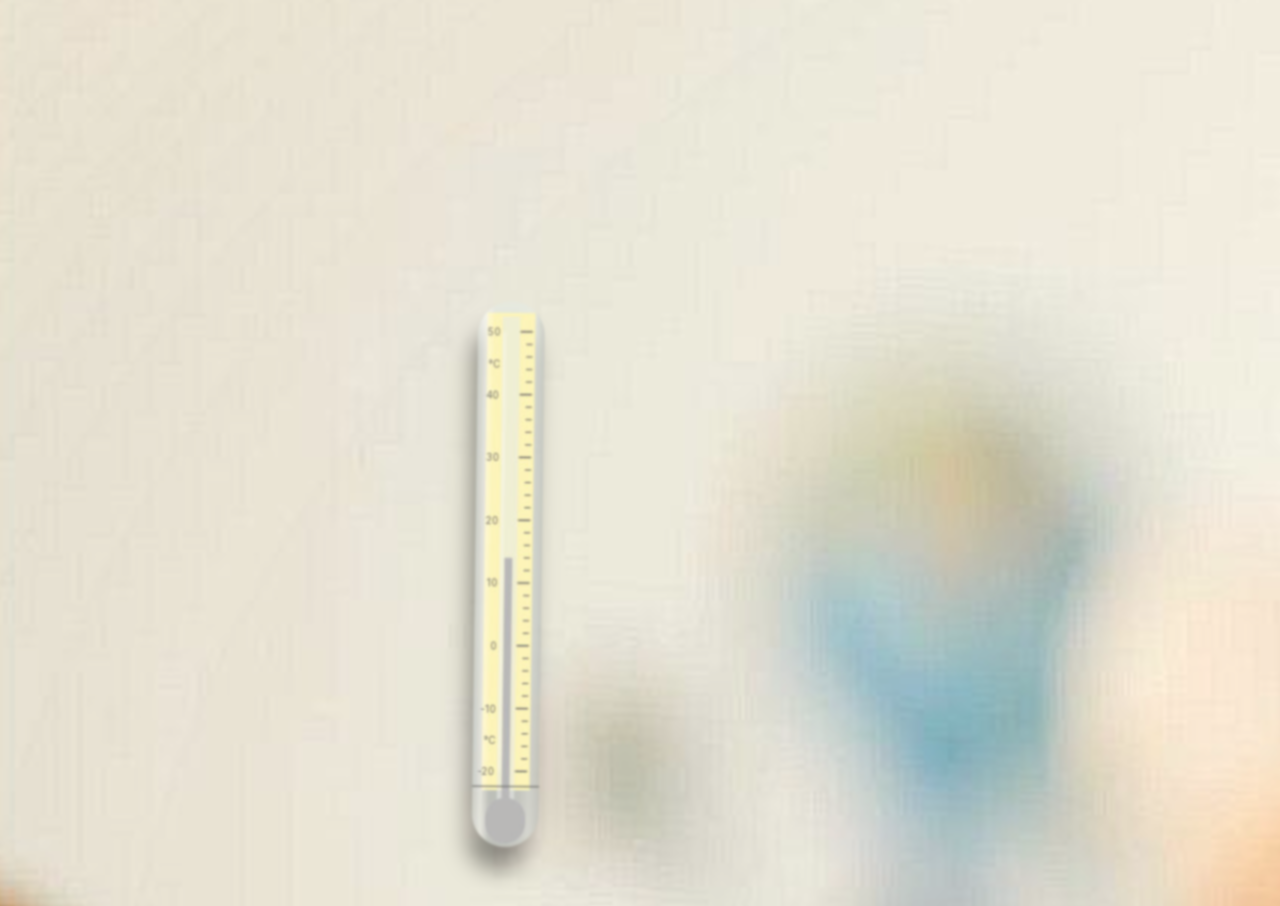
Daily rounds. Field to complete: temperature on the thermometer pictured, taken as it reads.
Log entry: 14 °C
